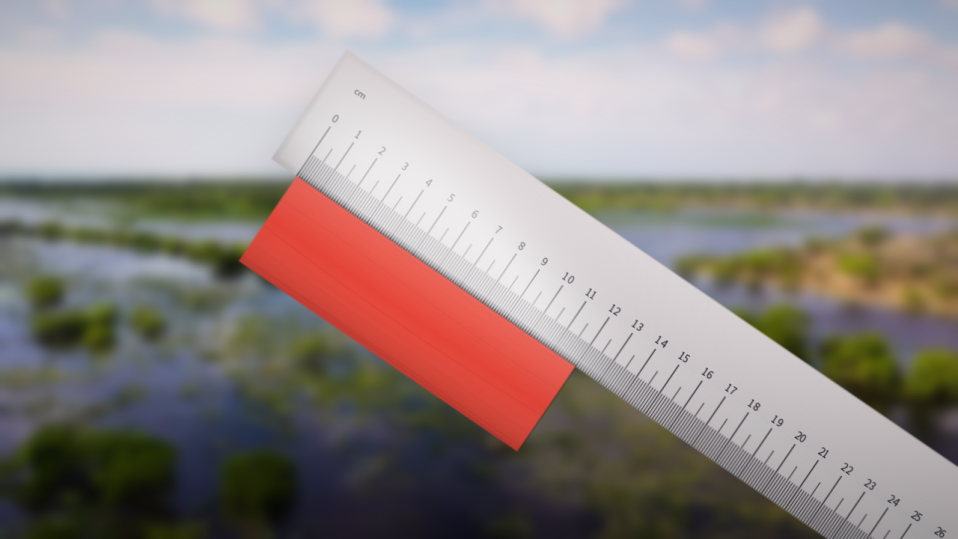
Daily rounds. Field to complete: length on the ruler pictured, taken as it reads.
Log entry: 12 cm
